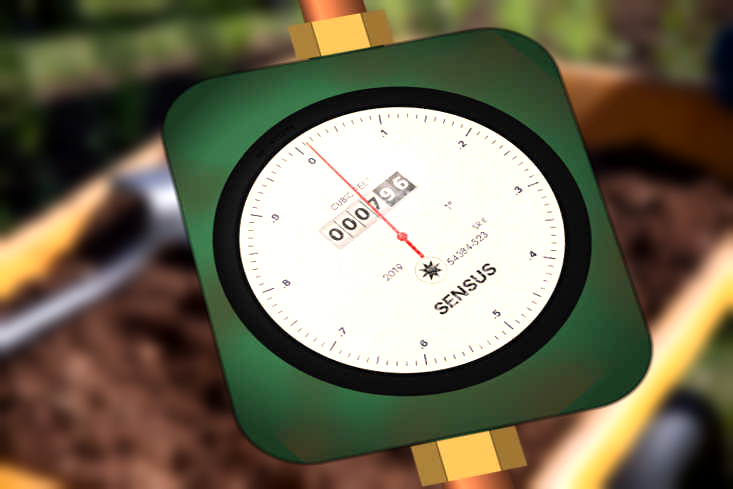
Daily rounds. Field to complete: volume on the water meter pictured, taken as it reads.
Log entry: 796.01 ft³
